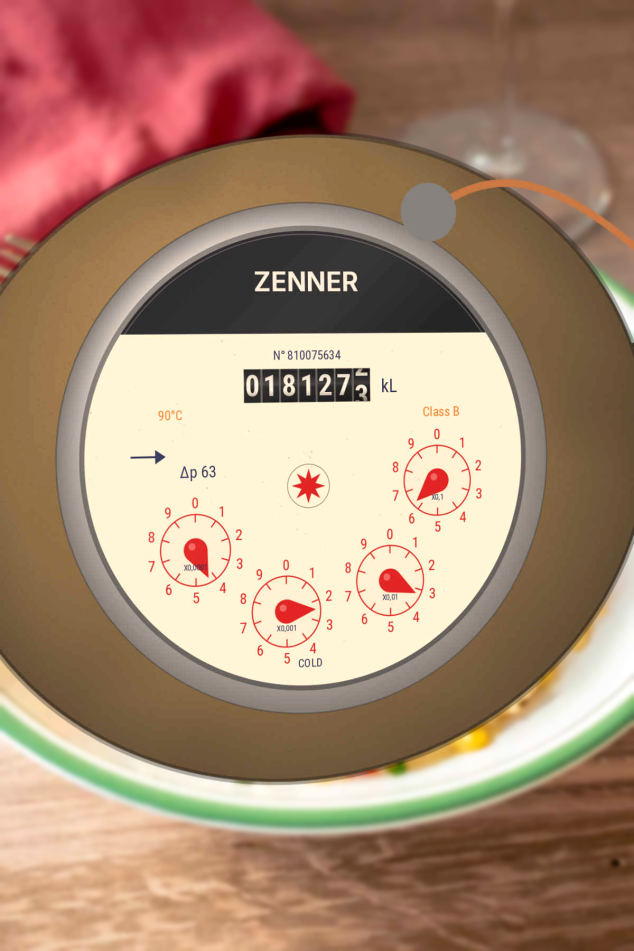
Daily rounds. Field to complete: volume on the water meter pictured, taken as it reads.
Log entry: 181272.6324 kL
